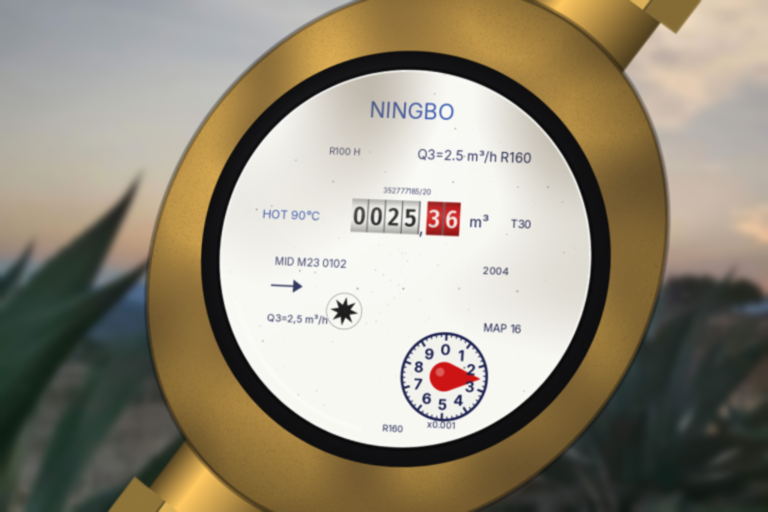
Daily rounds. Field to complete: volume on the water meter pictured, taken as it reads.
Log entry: 25.362 m³
